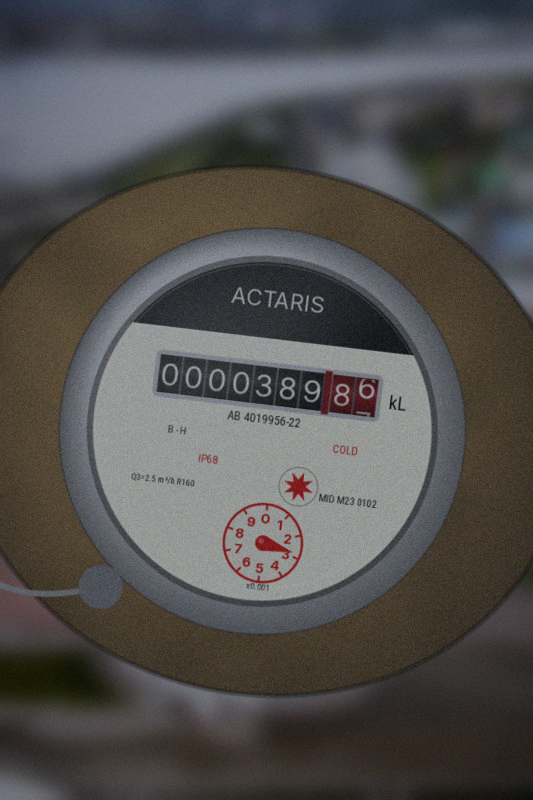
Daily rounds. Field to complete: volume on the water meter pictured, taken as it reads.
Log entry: 389.862 kL
